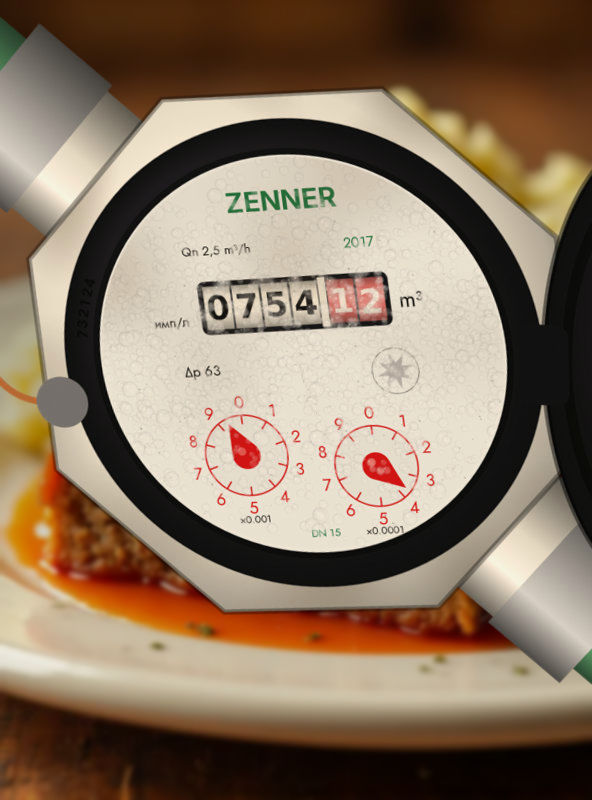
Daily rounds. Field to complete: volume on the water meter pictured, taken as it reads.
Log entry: 754.1193 m³
